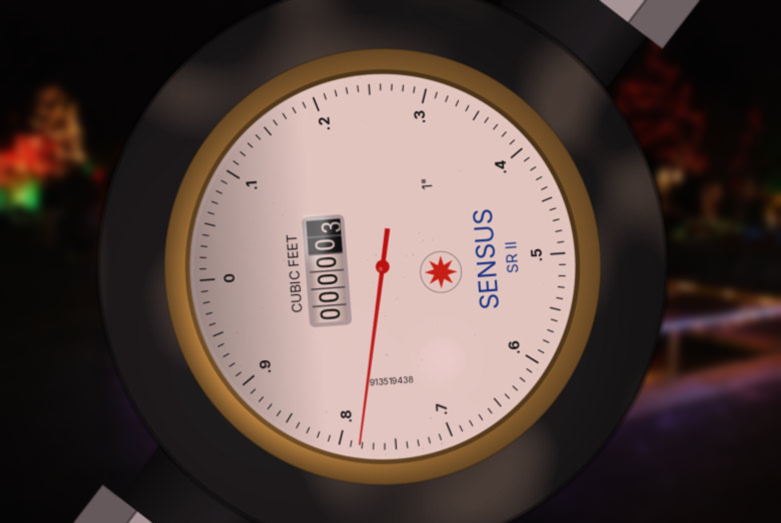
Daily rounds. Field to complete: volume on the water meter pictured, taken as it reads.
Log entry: 2.78 ft³
